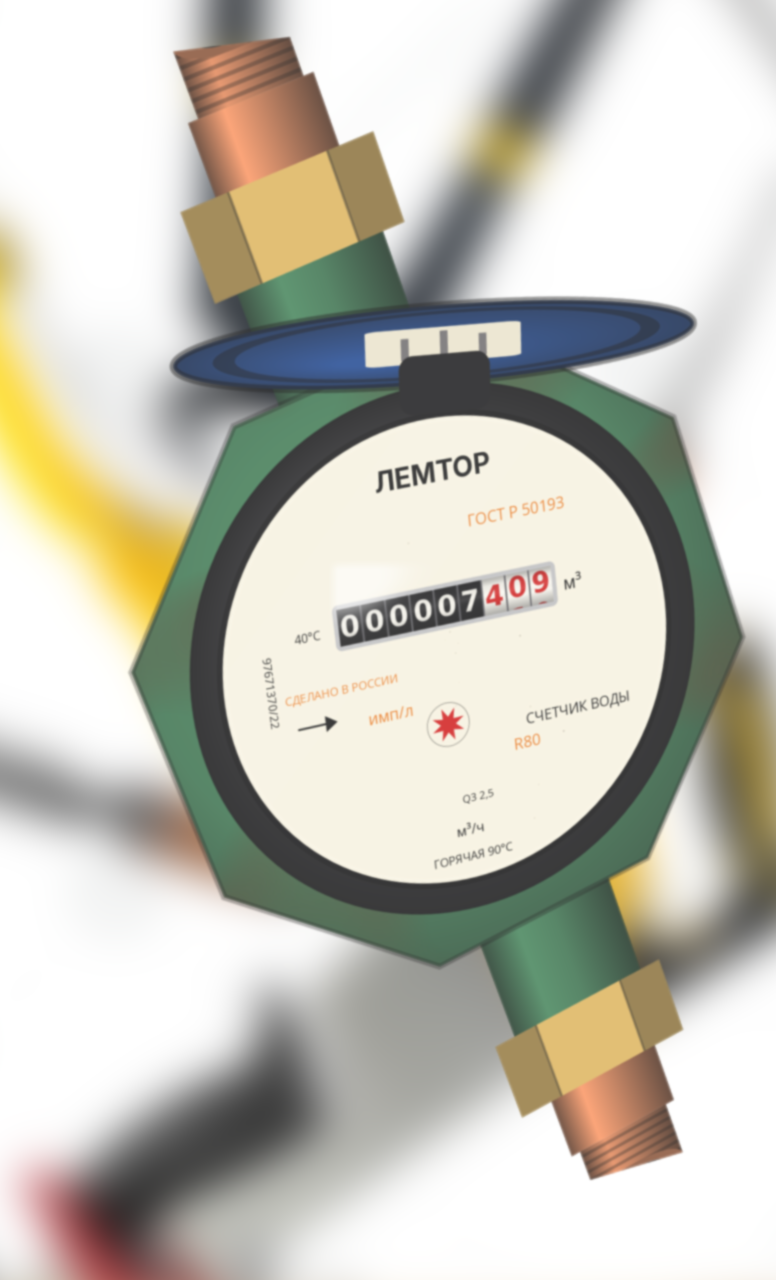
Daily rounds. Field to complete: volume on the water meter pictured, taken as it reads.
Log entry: 7.409 m³
